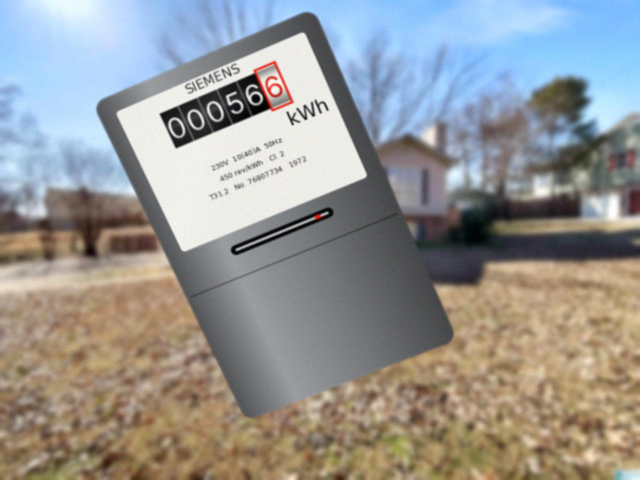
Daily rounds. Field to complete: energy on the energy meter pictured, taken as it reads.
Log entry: 56.6 kWh
